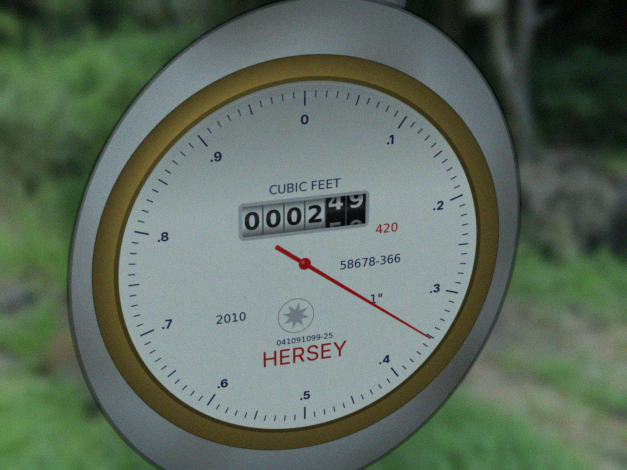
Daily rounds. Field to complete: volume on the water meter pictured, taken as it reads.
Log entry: 249.35 ft³
